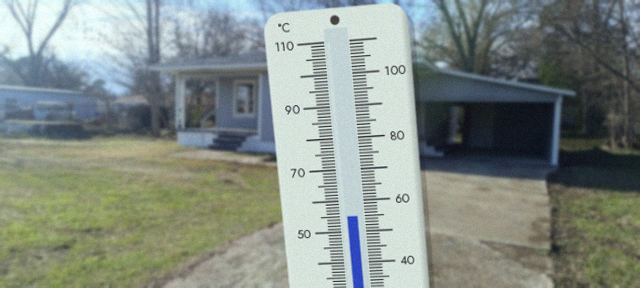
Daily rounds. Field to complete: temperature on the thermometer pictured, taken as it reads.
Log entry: 55 °C
